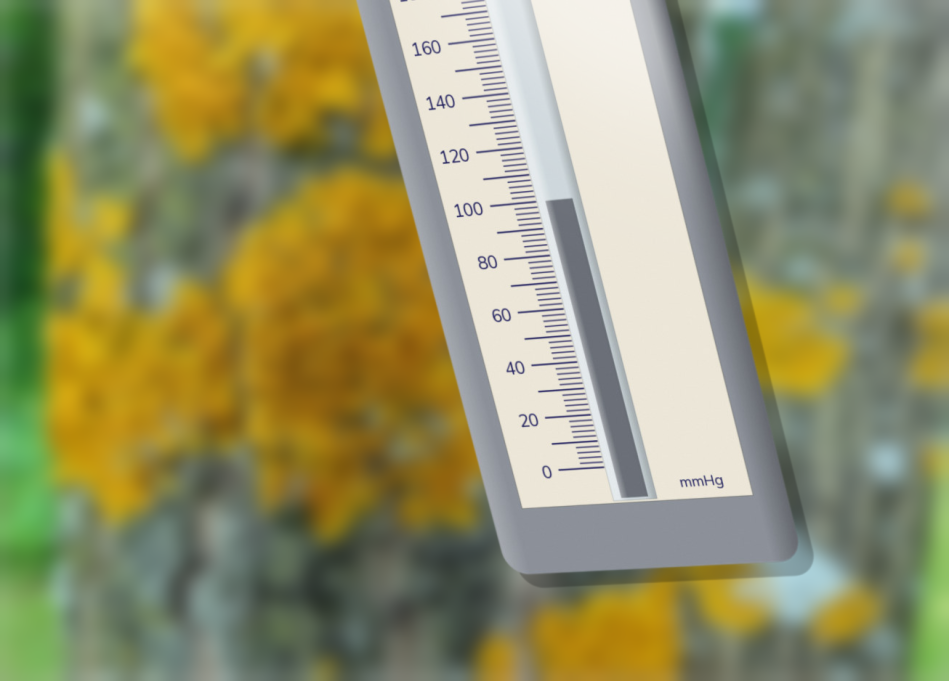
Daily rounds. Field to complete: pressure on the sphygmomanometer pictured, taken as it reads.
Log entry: 100 mmHg
